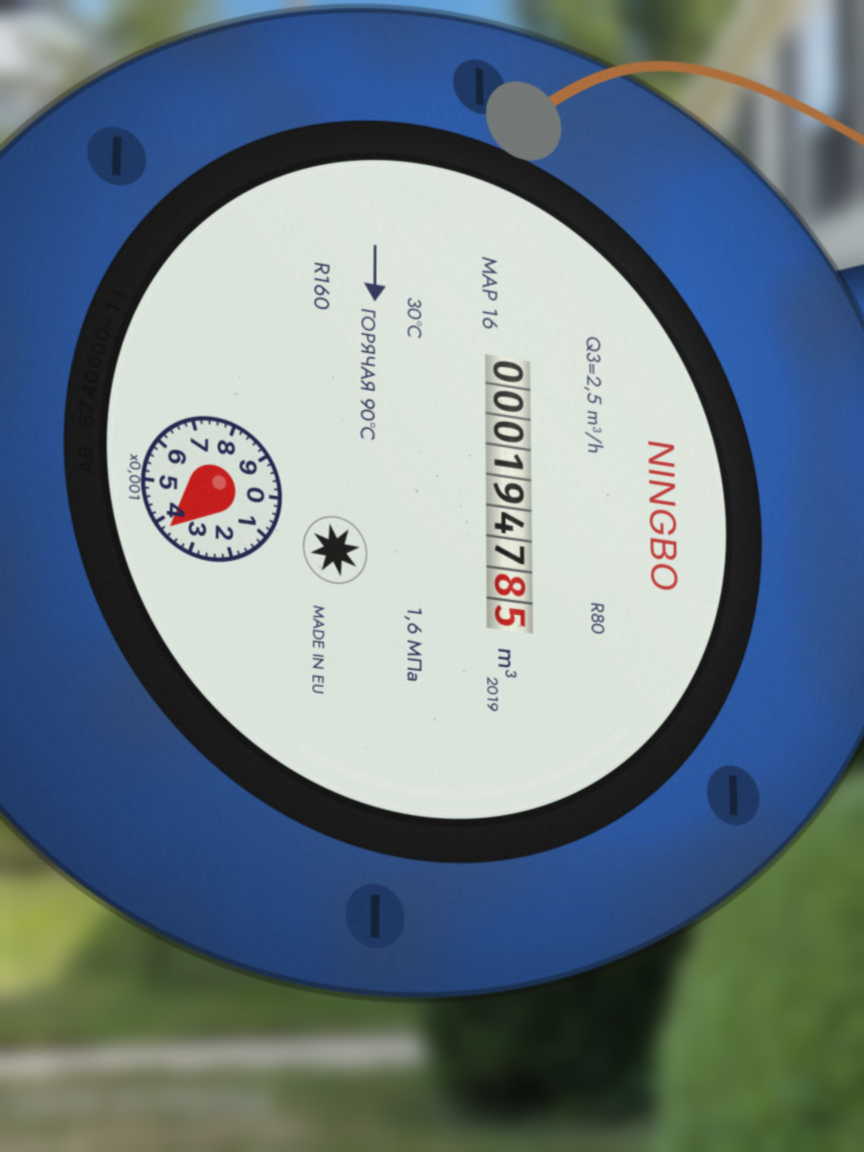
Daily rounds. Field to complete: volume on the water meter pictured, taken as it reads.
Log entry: 1947.853 m³
